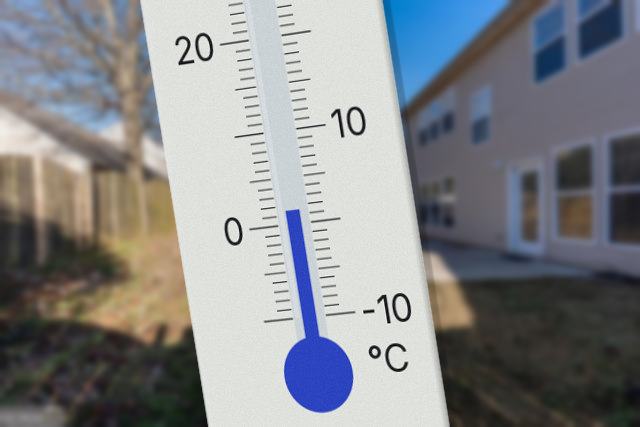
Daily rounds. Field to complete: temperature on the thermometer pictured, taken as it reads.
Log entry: 1.5 °C
